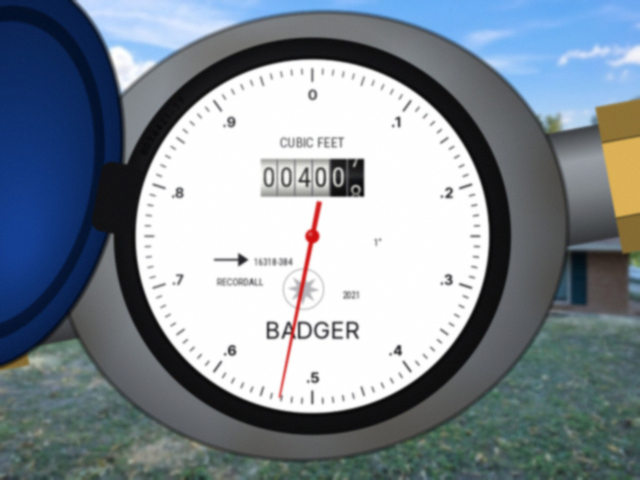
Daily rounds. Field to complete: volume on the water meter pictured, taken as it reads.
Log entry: 4007.53 ft³
